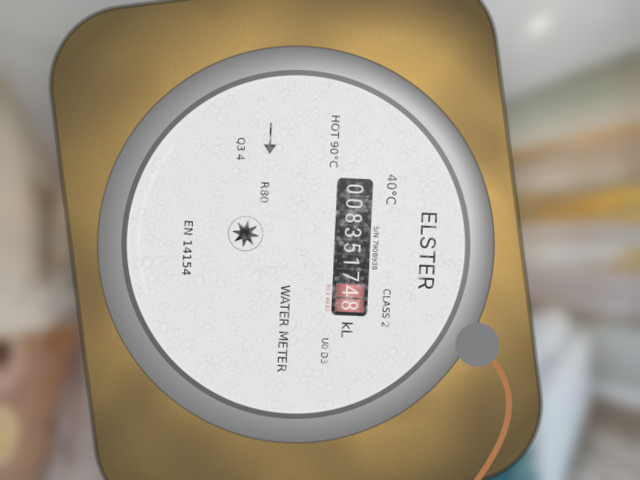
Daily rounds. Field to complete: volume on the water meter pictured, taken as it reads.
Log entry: 83517.48 kL
